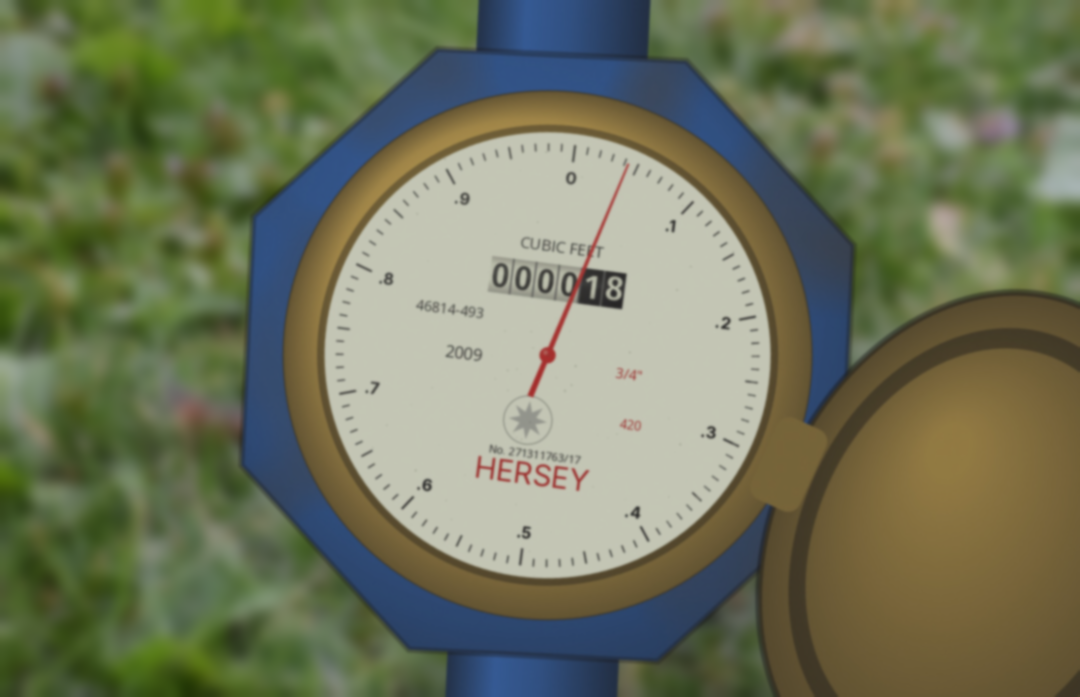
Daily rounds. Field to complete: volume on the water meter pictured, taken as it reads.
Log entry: 18.04 ft³
